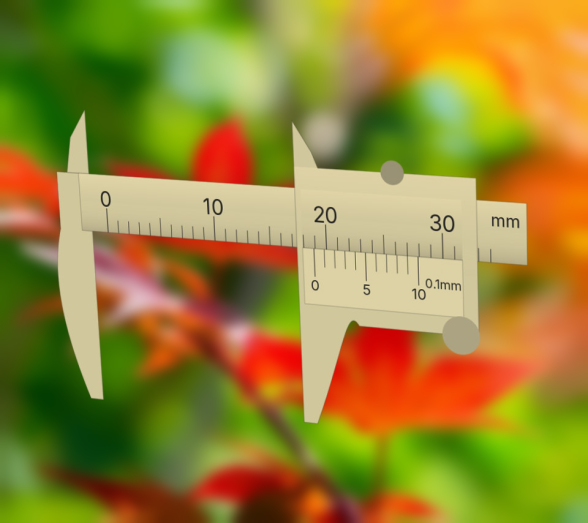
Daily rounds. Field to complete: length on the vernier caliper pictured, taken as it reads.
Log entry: 18.9 mm
